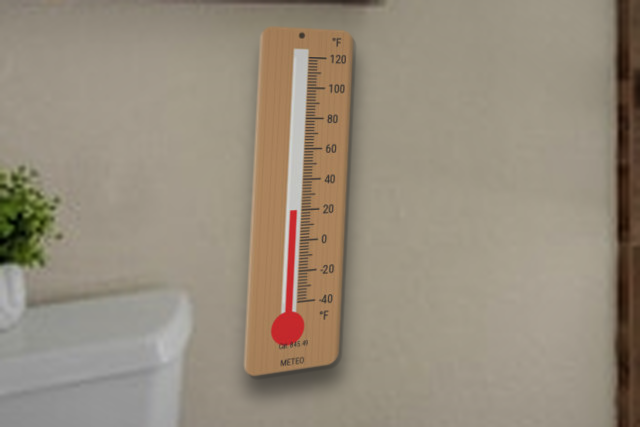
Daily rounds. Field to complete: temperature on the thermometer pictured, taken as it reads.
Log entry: 20 °F
